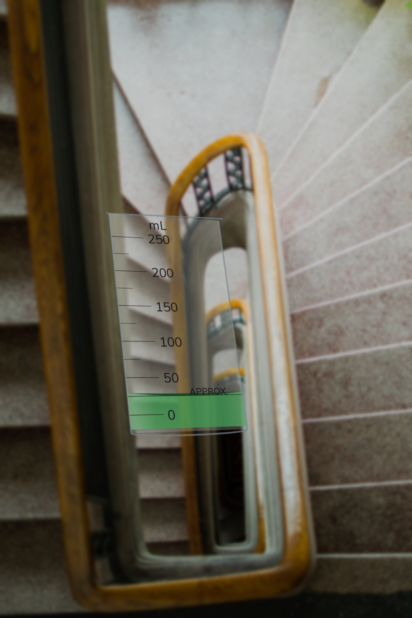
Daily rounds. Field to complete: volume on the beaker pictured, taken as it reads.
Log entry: 25 mL
